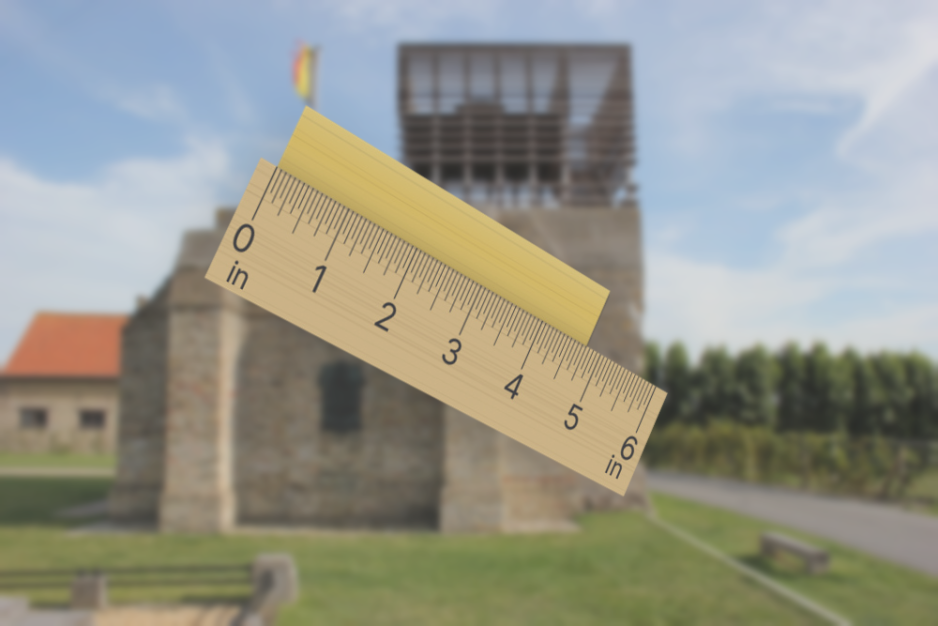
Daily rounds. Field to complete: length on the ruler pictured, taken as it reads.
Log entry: 4.75 in
